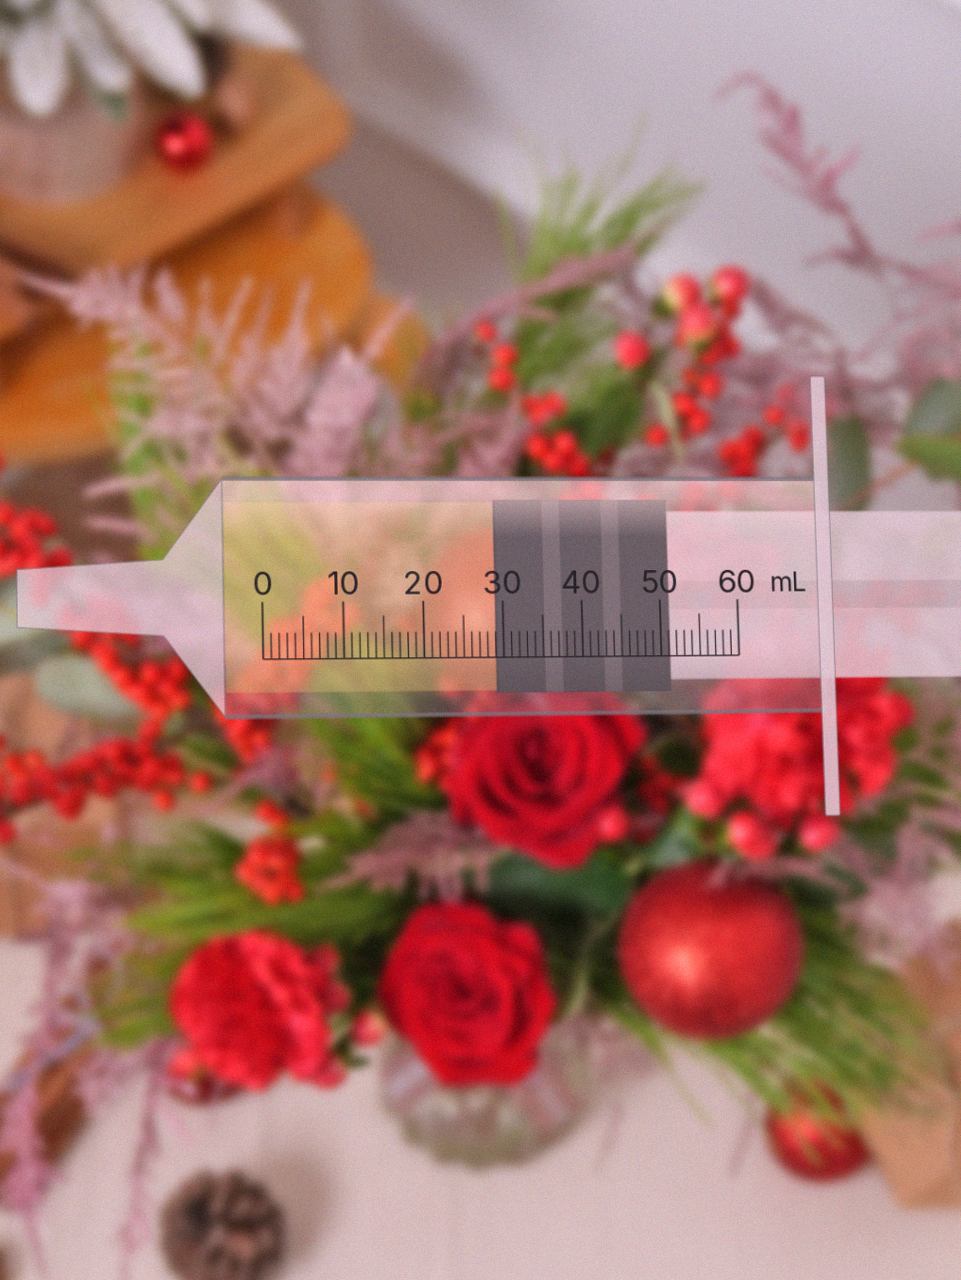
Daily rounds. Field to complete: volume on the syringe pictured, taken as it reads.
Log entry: 29 mL
